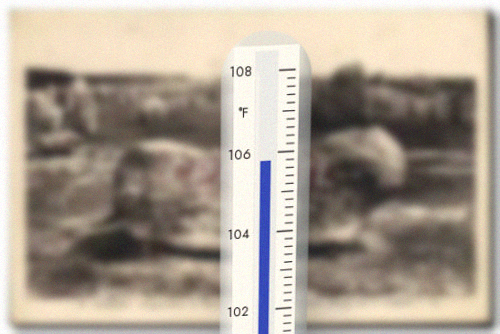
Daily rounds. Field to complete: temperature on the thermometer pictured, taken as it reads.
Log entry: 105.8 °F
